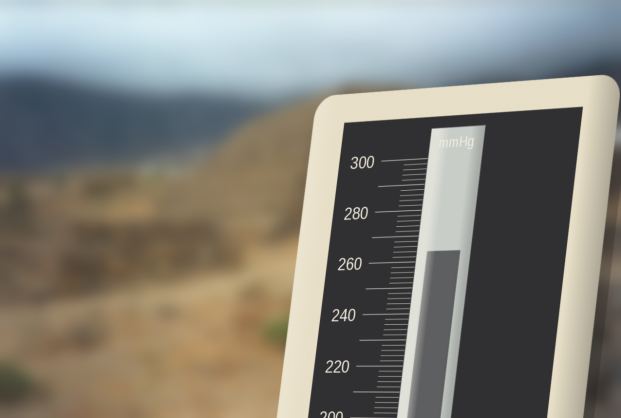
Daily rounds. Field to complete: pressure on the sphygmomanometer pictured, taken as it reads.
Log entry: 264 mmHg
